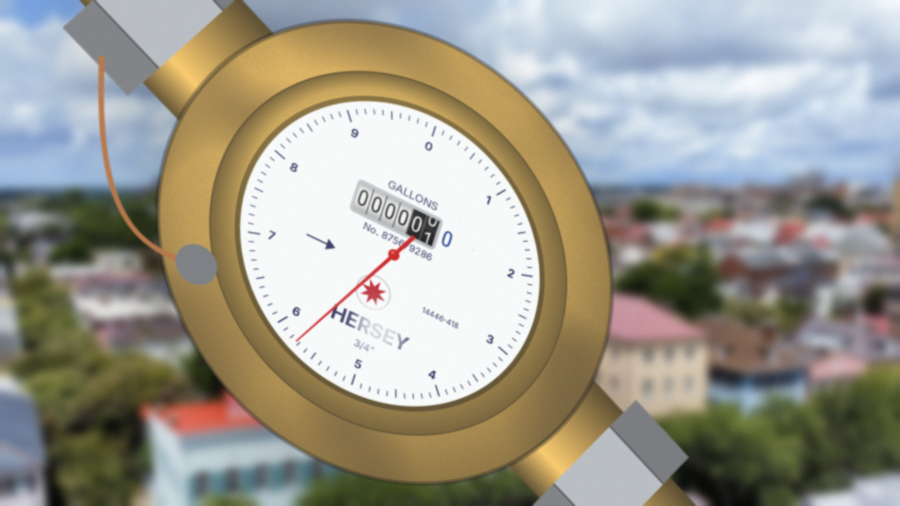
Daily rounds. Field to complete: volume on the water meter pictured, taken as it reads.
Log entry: 5.7 gal
